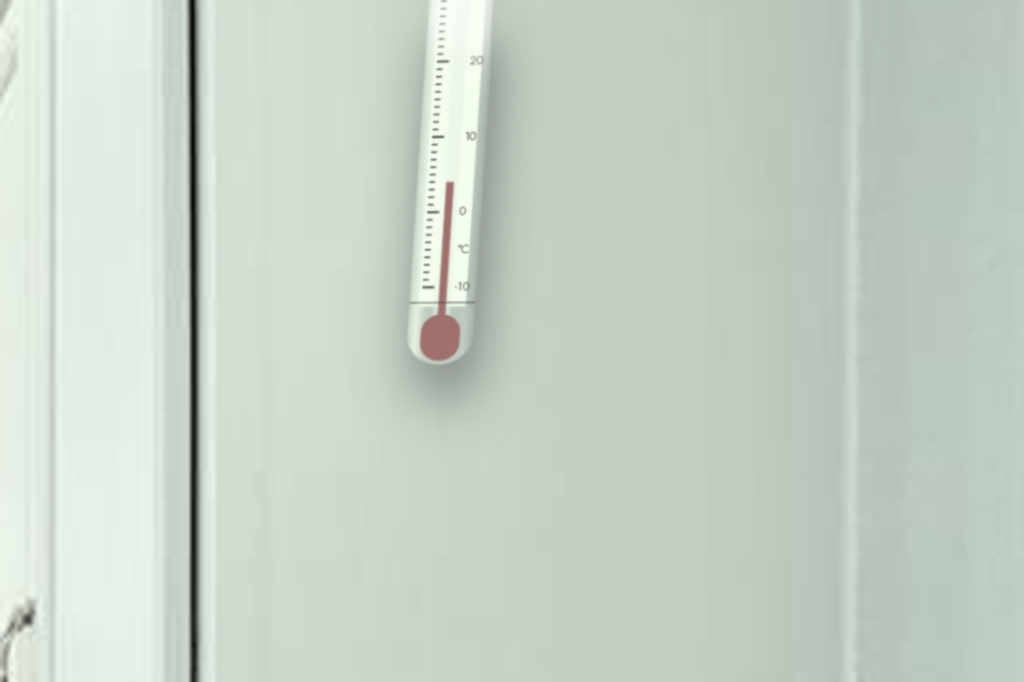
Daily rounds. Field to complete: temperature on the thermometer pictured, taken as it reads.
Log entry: 4 °C
